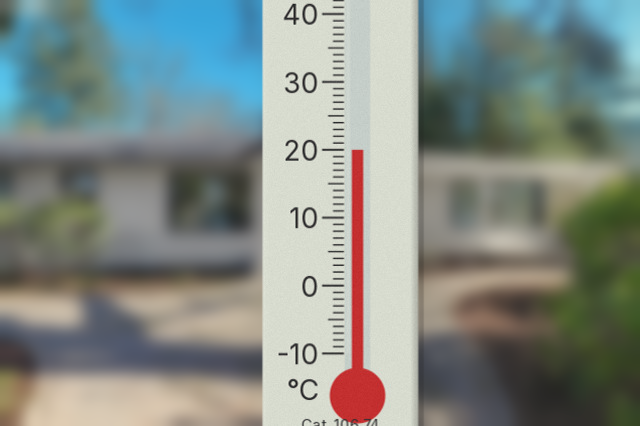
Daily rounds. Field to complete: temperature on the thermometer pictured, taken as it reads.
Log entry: 20 °C
